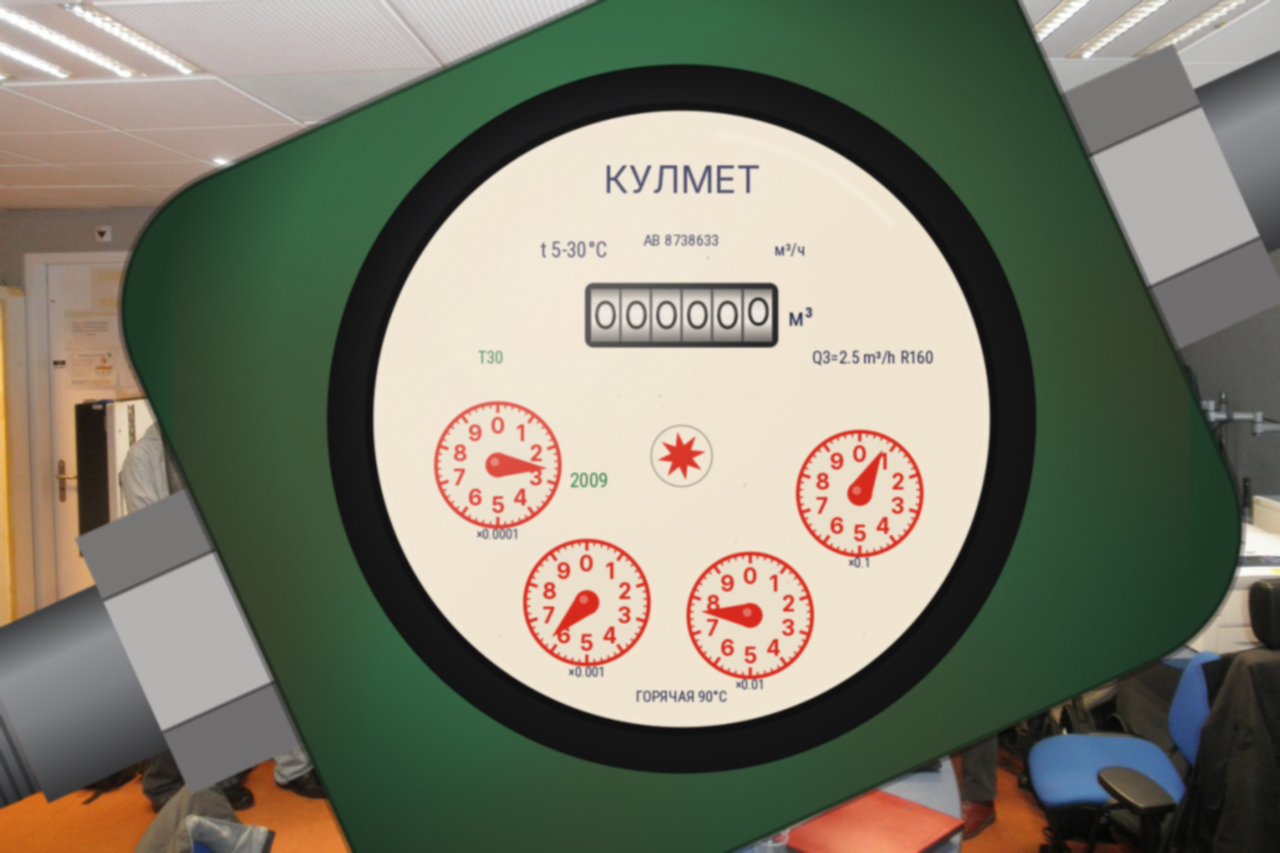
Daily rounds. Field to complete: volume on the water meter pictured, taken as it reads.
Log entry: 0.0762 m³
